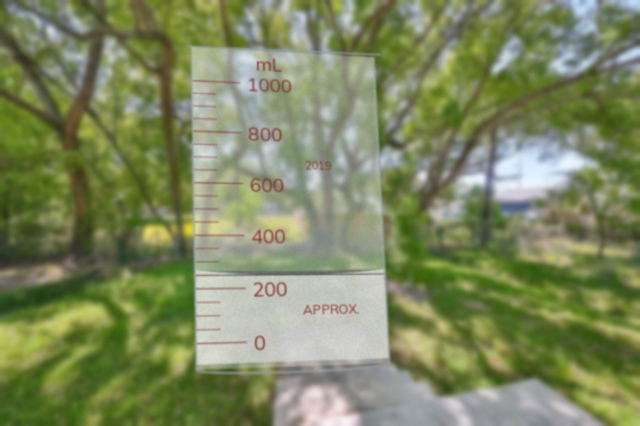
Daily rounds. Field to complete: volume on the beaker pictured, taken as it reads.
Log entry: 250 mL
